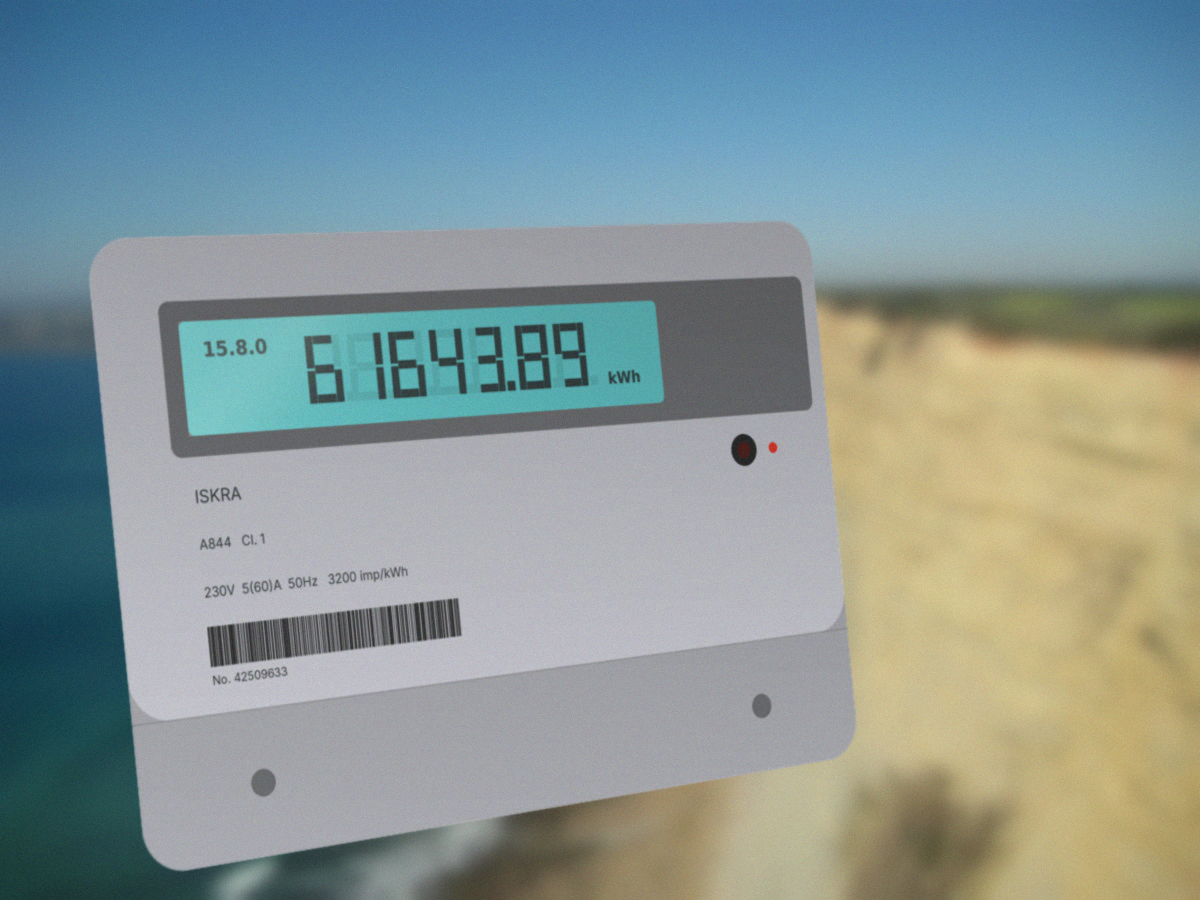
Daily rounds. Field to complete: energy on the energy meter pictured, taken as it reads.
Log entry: 61643.89 kWh
